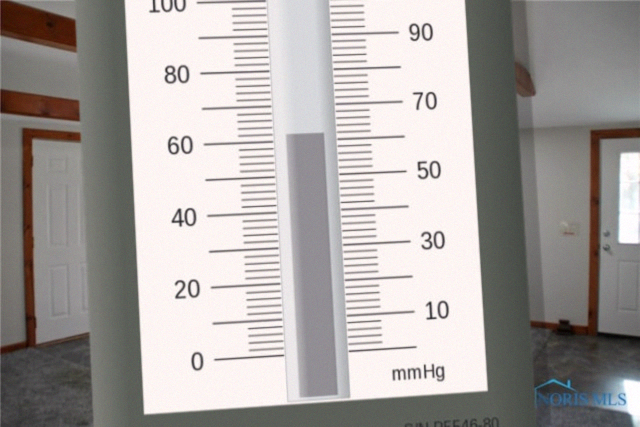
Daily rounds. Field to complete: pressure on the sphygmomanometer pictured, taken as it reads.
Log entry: 62 mmHg
